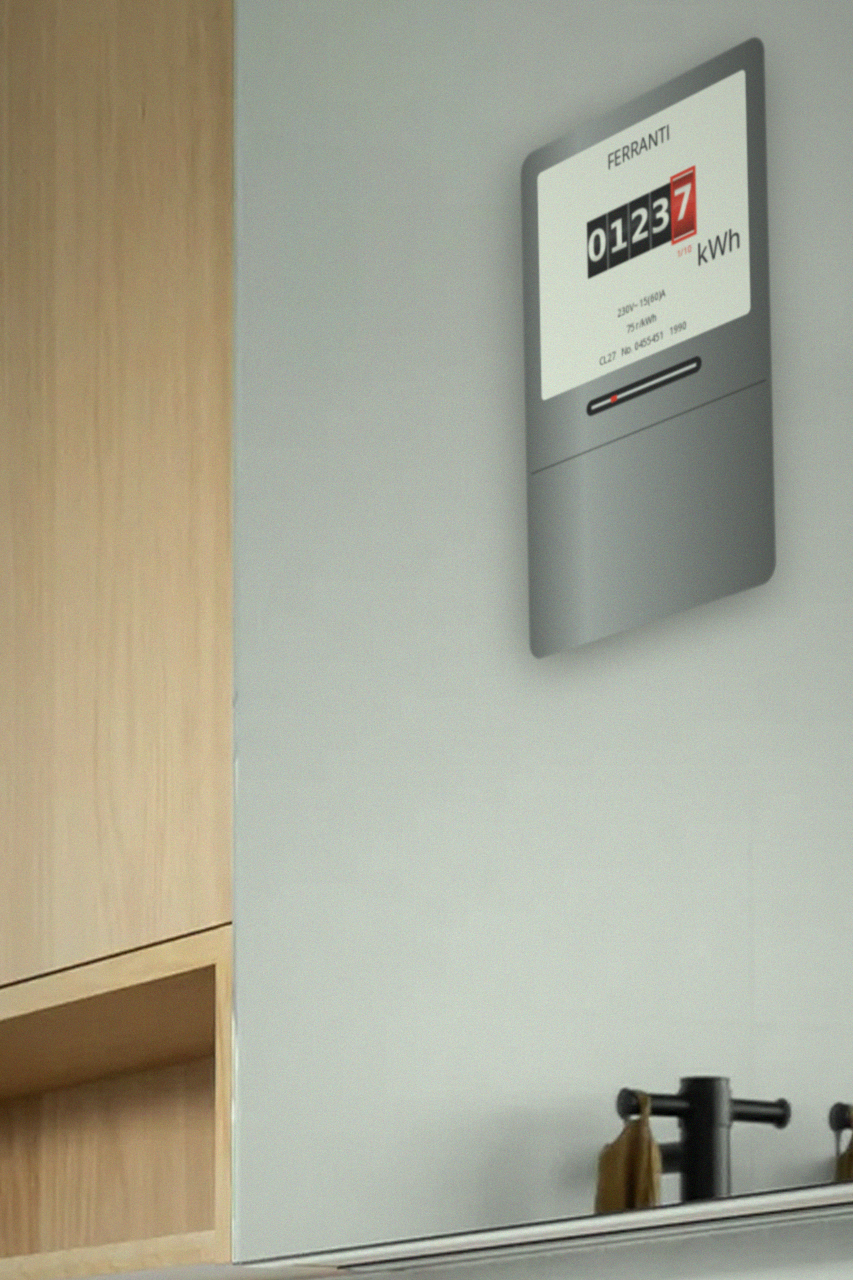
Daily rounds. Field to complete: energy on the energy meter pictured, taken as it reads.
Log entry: 123.7 kWh
